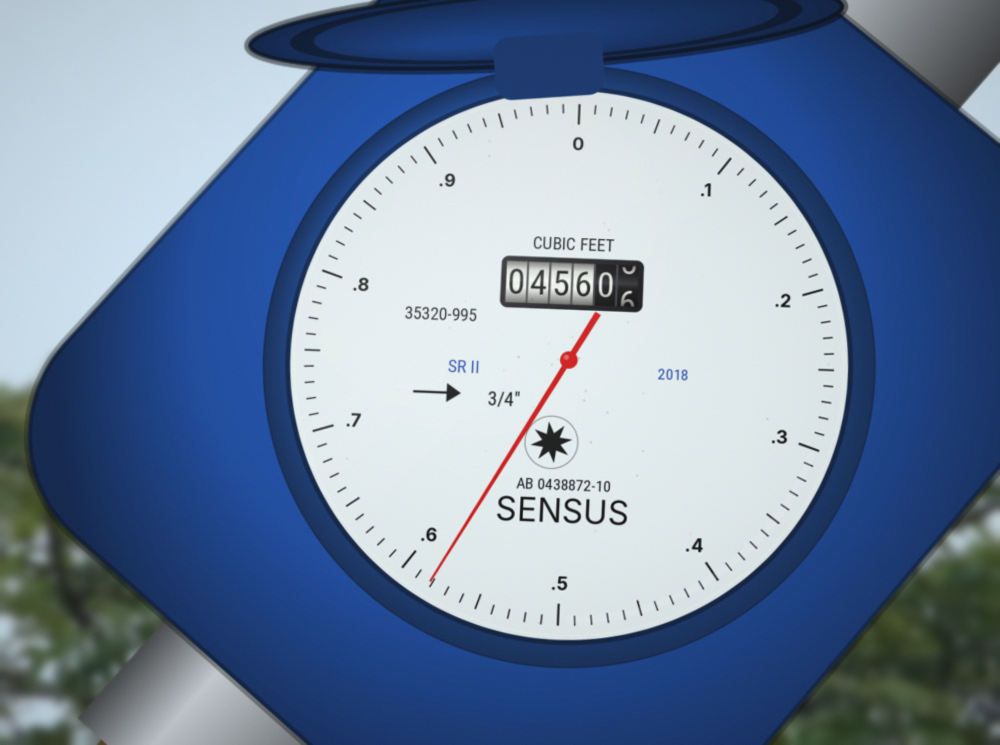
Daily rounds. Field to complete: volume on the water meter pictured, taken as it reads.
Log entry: 45605.58 ft³
